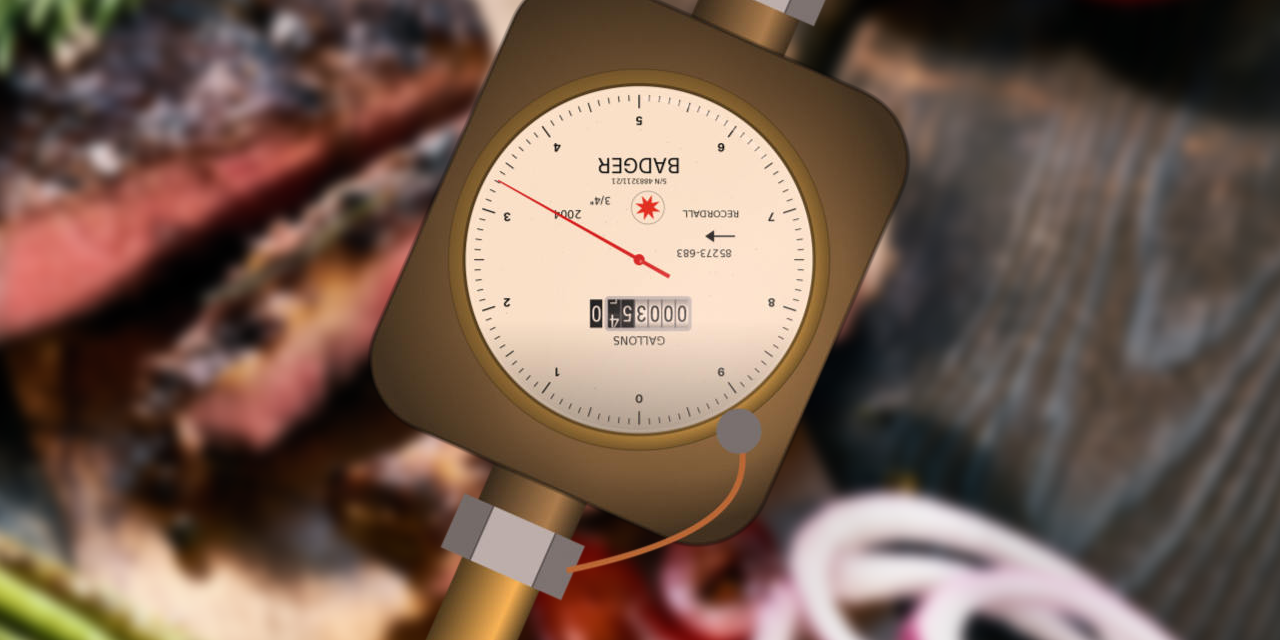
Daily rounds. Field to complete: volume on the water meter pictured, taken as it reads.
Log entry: 3543.3 gal
